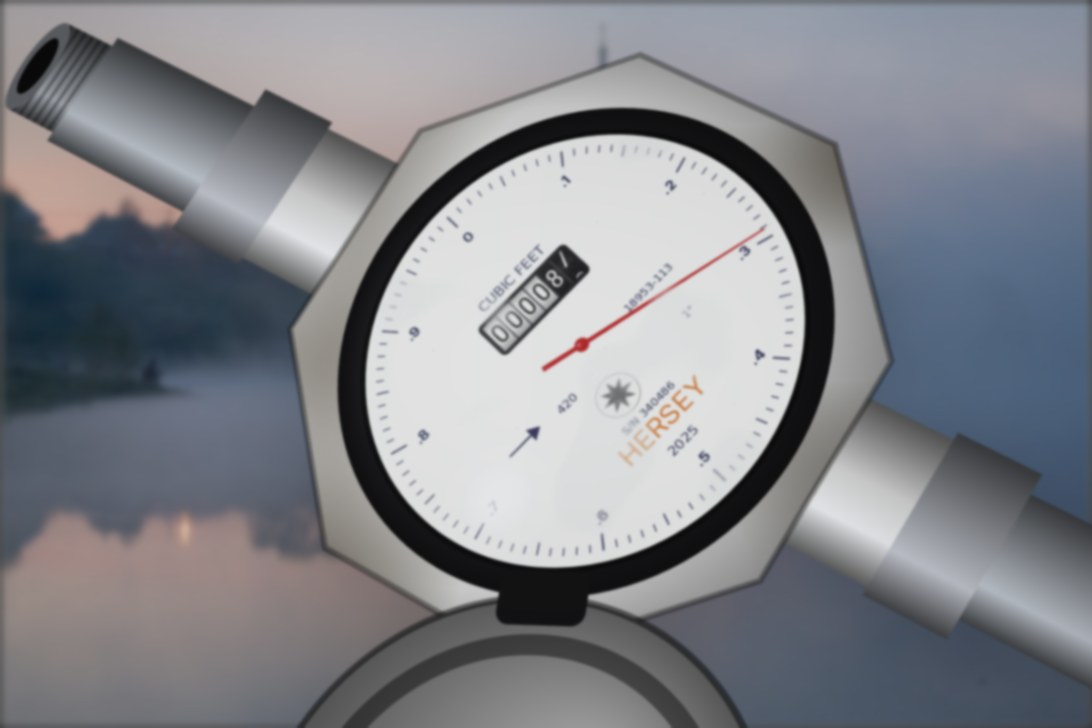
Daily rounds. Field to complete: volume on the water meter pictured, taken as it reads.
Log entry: 87.29 ft³
